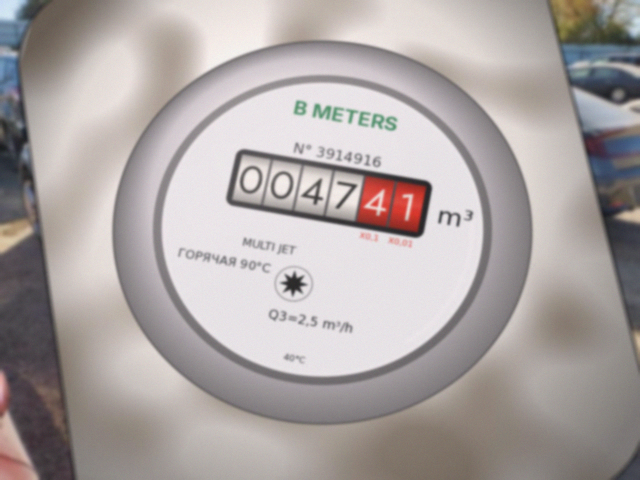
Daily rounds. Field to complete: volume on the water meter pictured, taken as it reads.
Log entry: 47.41 m³
